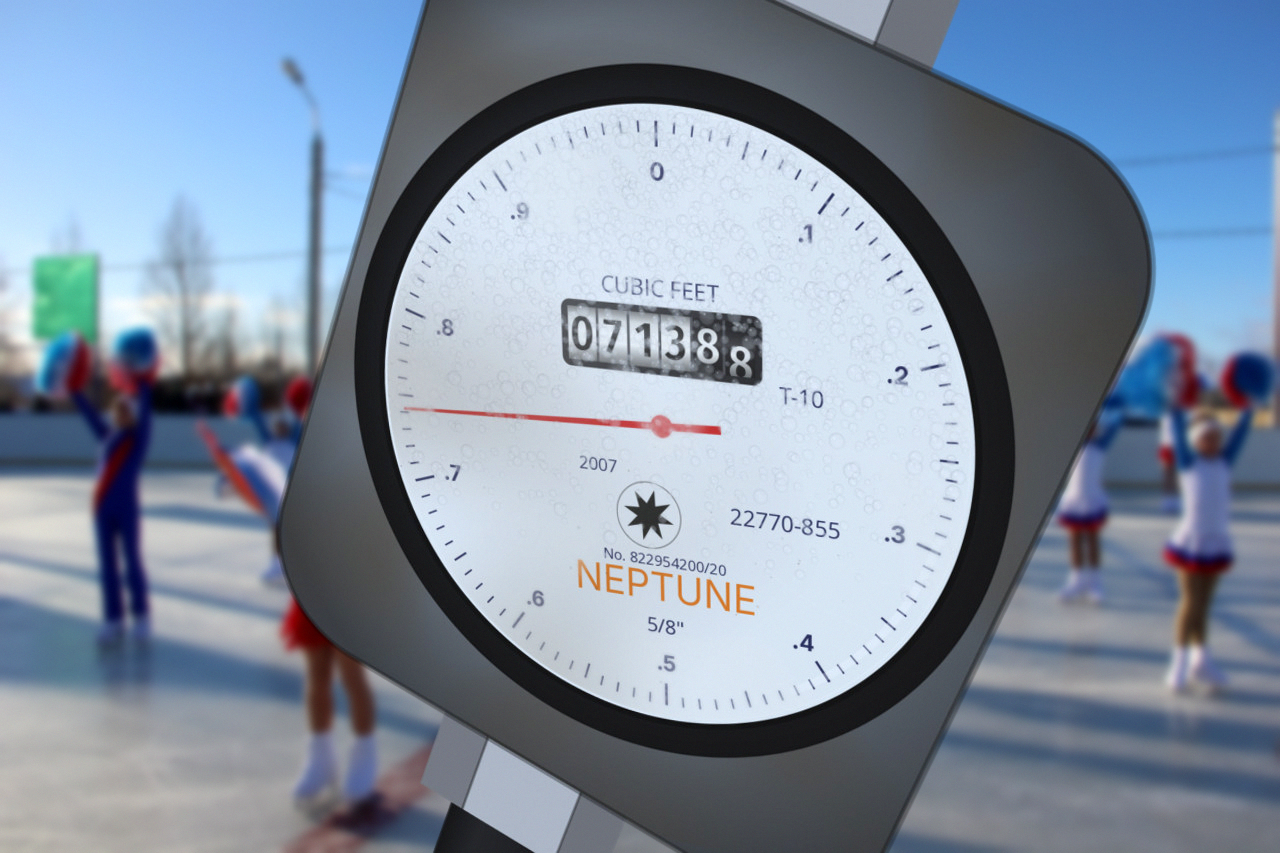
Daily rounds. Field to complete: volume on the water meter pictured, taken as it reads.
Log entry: 71387.74 ft³
